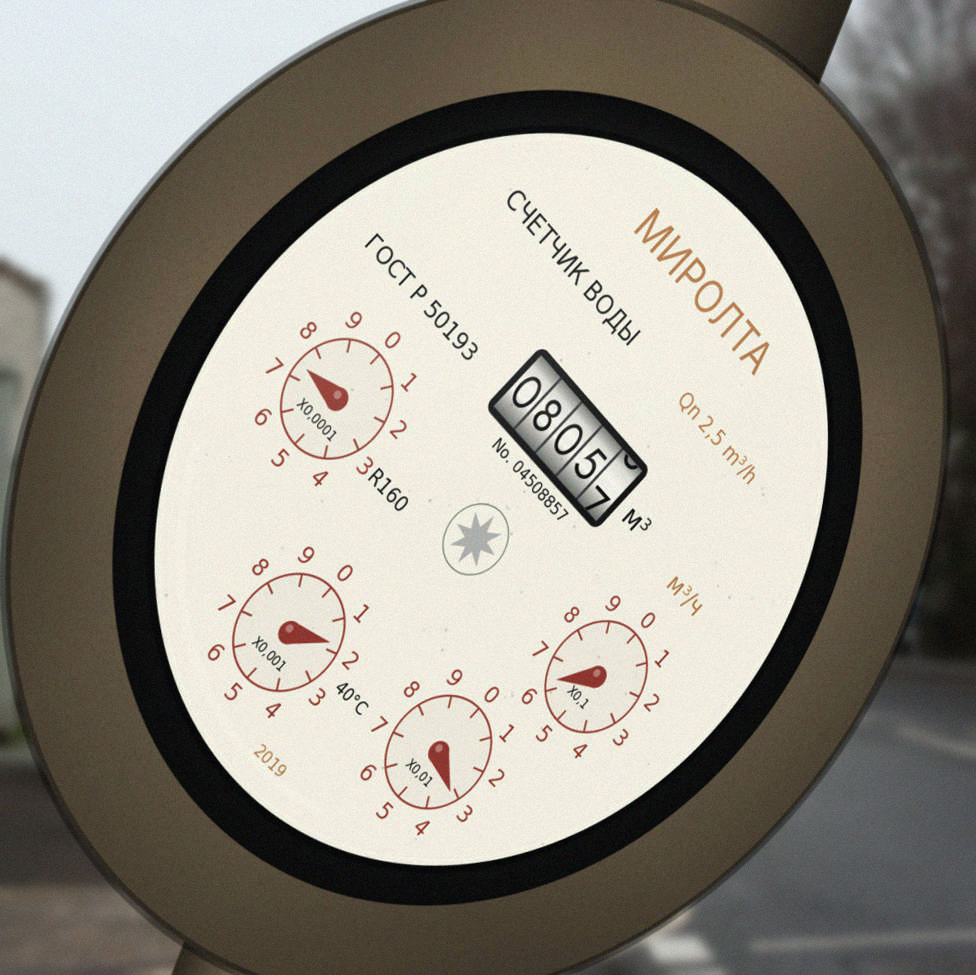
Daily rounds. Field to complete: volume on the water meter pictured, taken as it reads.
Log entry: 8056.6317 m³
